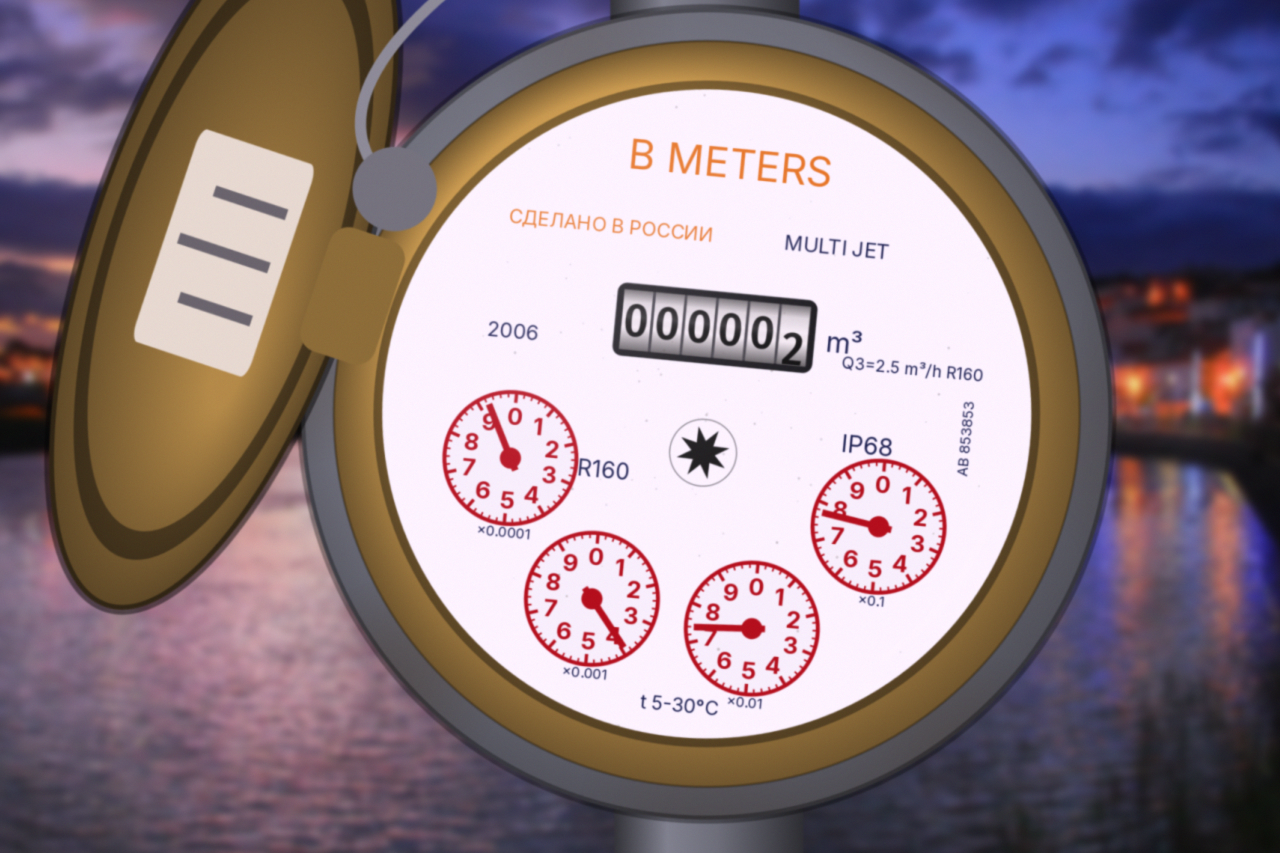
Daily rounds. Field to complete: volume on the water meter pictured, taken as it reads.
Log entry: 1.7739 m³
